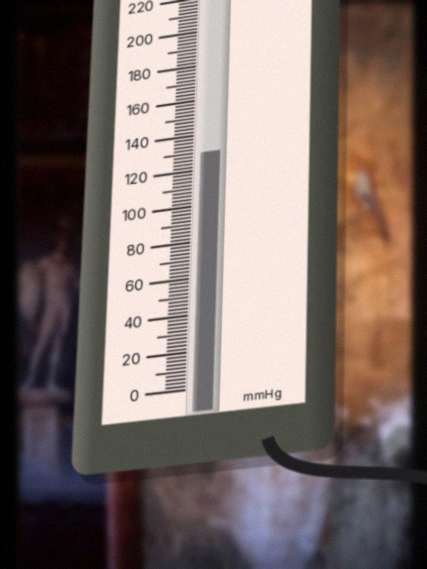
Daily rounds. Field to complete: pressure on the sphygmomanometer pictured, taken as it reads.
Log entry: 130 mmHg
